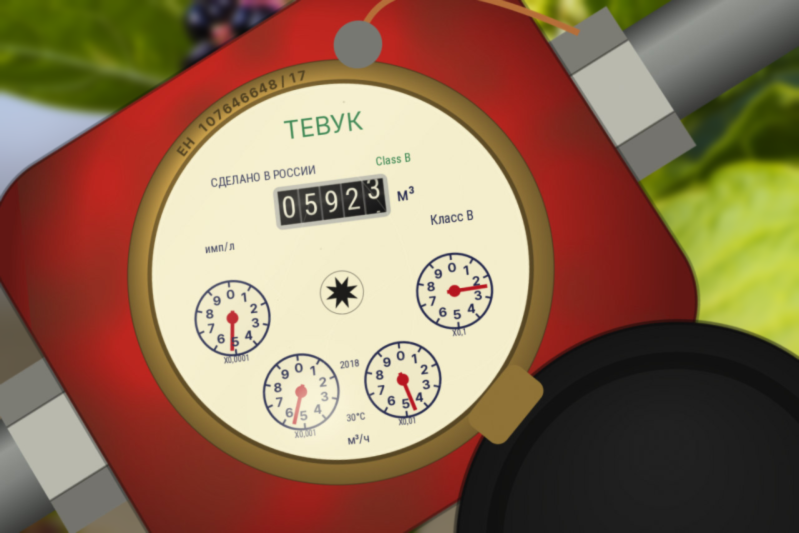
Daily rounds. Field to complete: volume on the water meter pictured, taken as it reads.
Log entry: 5923.2455 m³
